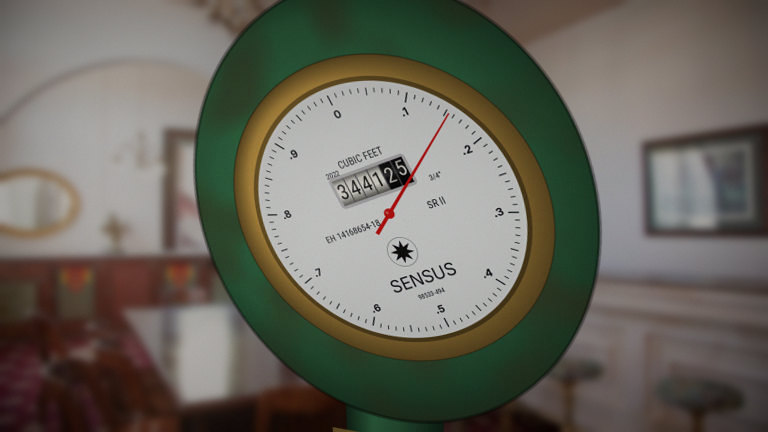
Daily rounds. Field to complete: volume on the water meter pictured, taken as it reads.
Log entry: 344125.15 ft³
